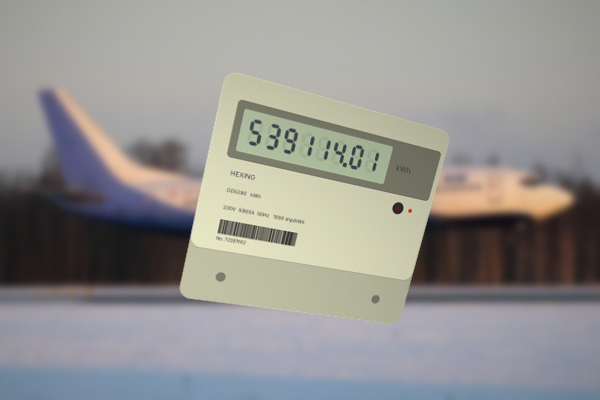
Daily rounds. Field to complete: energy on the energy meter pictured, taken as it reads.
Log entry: 539114.01 kWh
